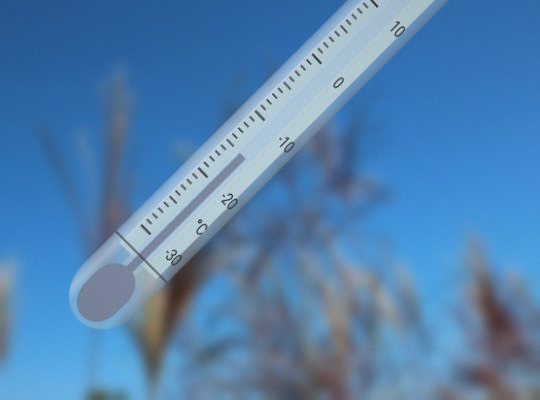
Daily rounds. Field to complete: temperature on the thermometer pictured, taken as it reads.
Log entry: -15 °C
